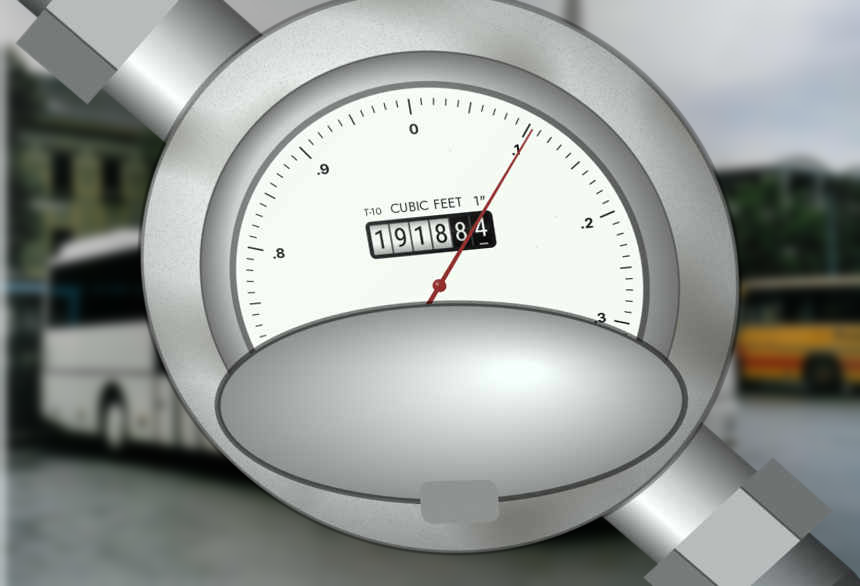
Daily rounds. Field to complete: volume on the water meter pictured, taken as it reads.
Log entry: 191884.10 ft³
